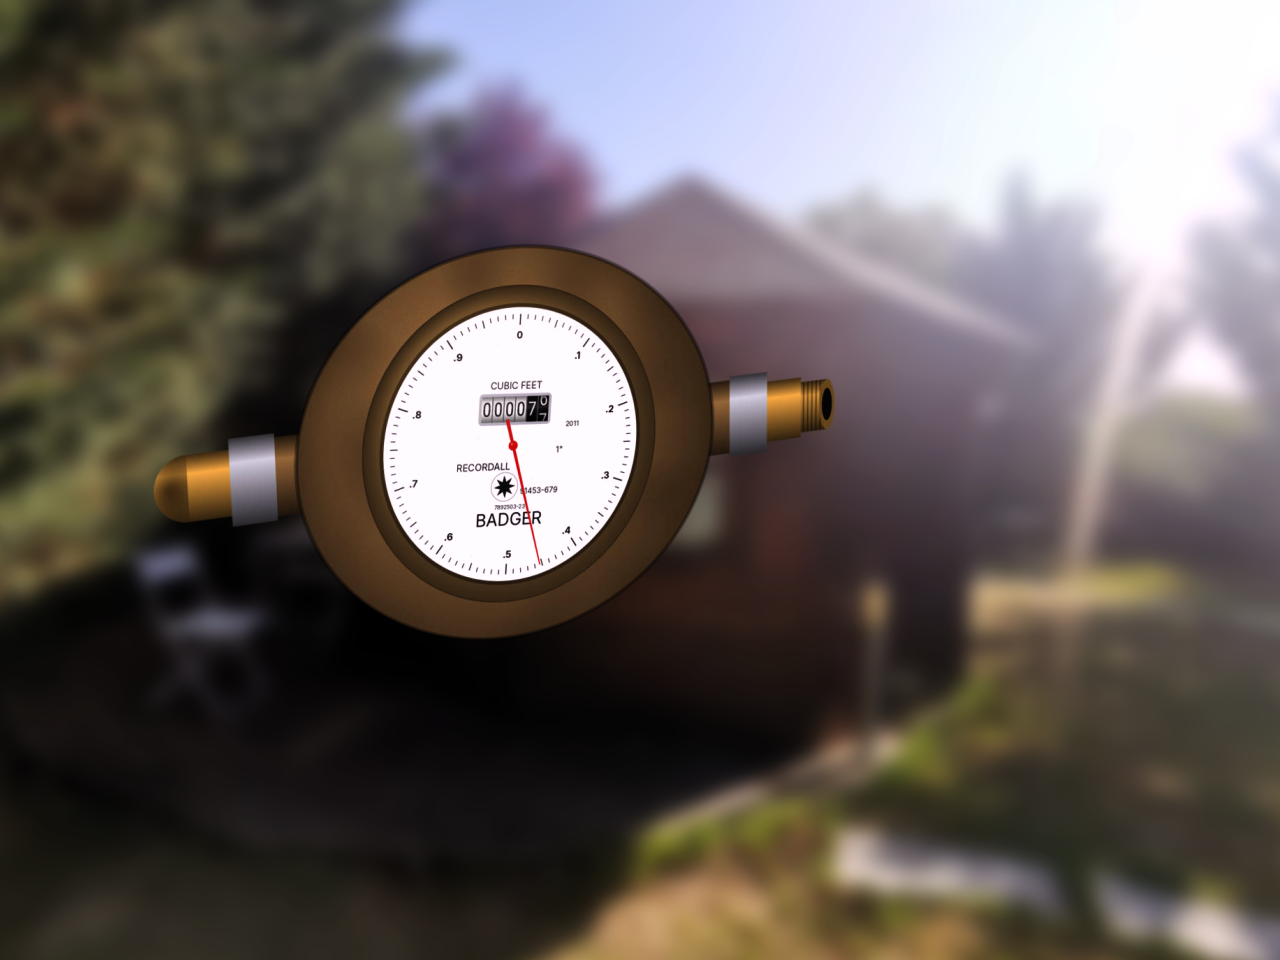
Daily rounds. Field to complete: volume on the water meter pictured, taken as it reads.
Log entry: 76.45 ft³
